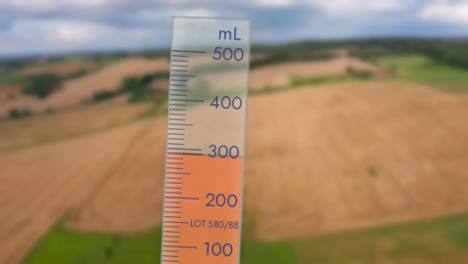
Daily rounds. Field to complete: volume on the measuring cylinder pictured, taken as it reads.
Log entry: 290 mL
